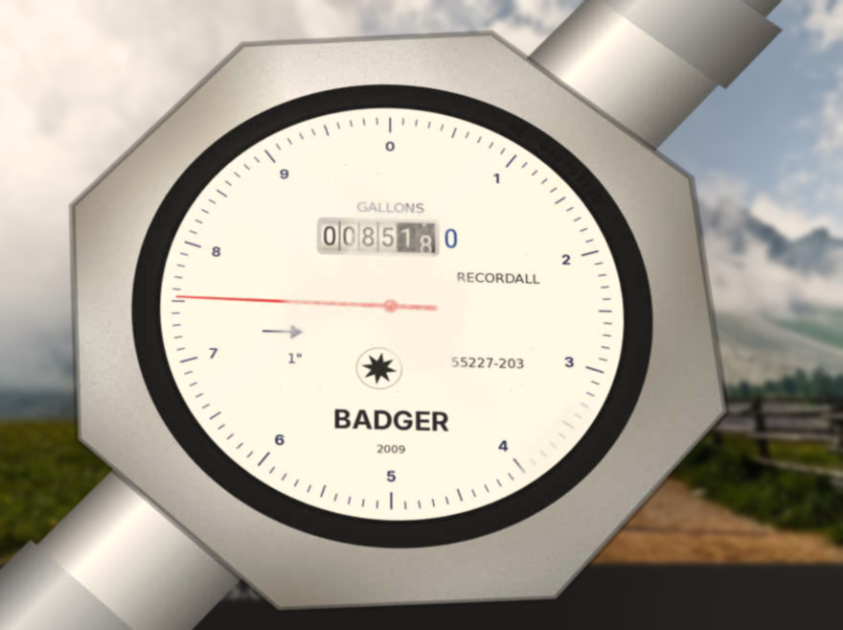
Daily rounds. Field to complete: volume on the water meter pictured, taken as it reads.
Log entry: 85177.5 gal
